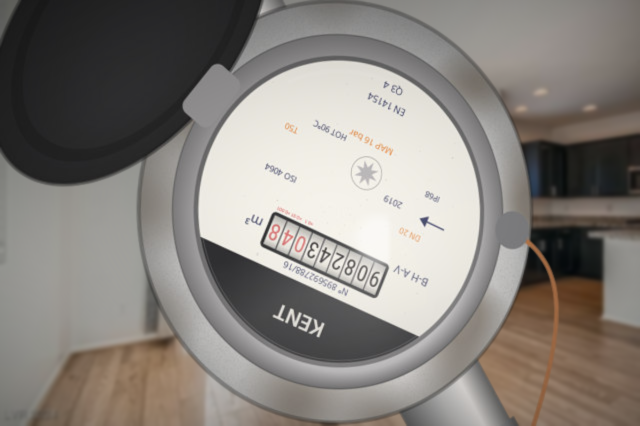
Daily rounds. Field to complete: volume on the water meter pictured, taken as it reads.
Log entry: 908243.048 m³
